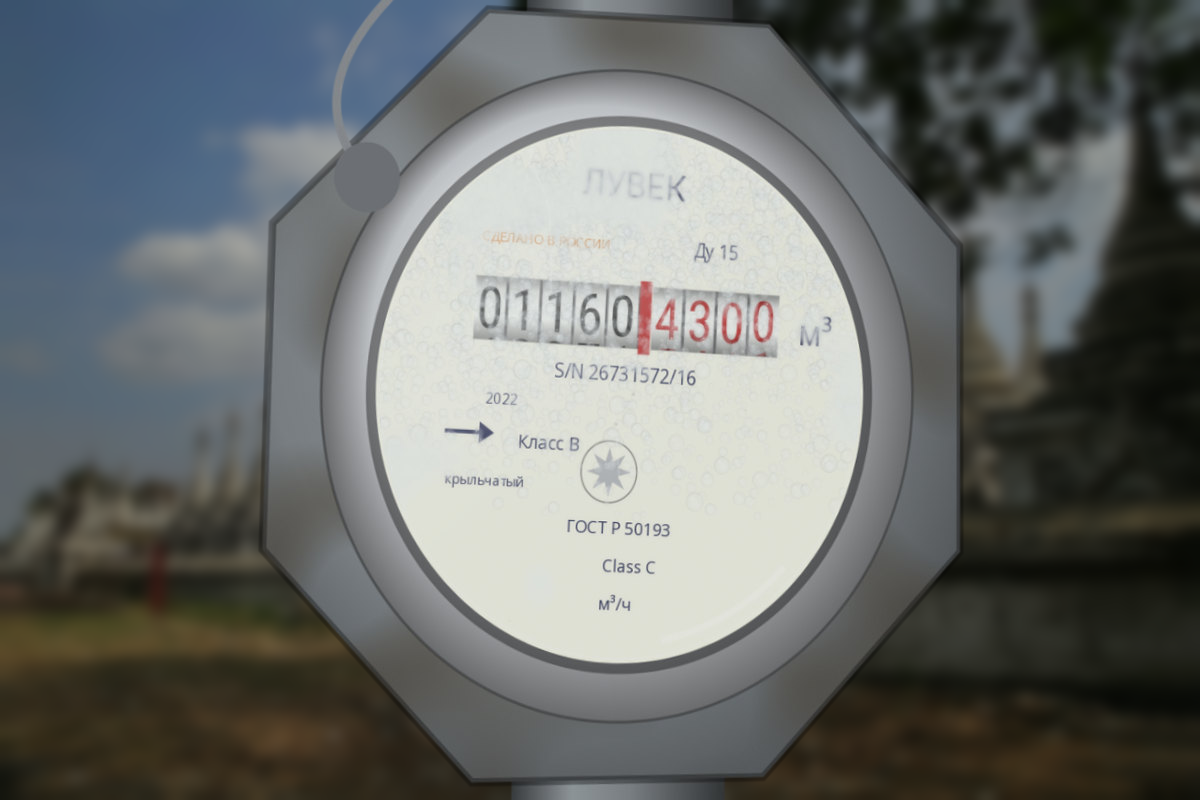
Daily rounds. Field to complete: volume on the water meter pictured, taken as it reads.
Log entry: 1160.4300 m³
